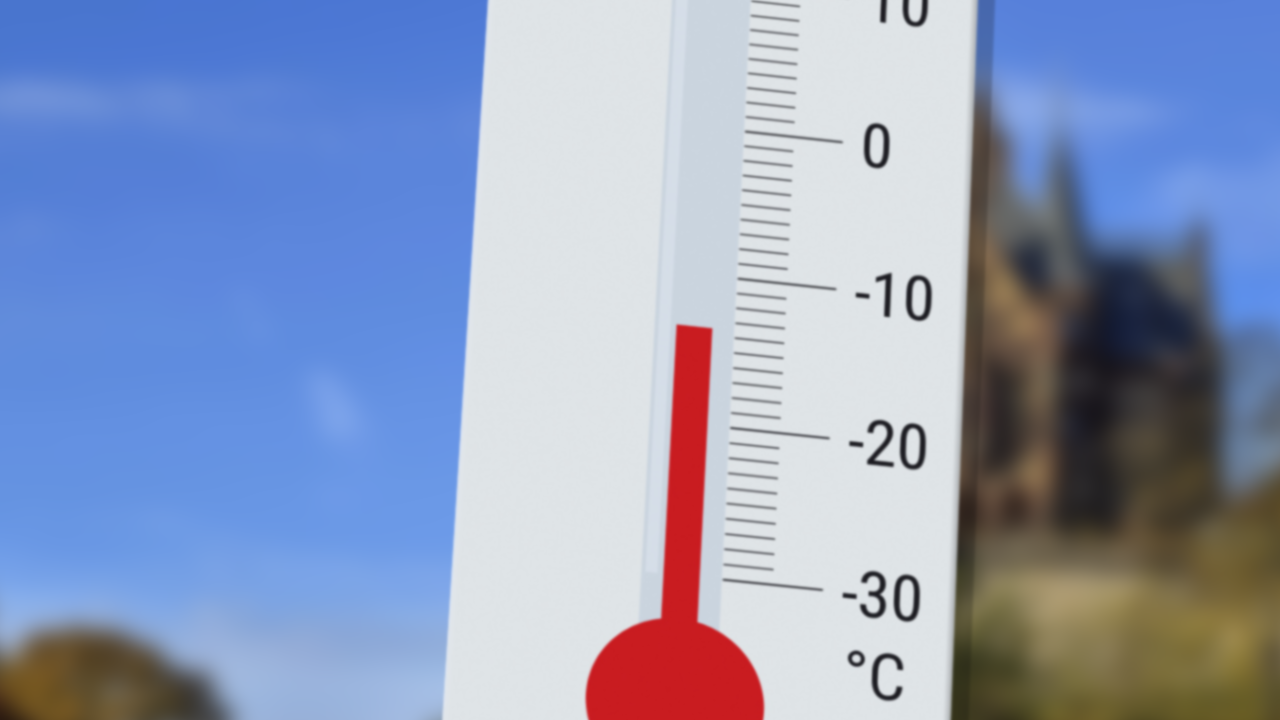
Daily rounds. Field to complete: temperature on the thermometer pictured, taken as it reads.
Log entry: -13.5 °C
